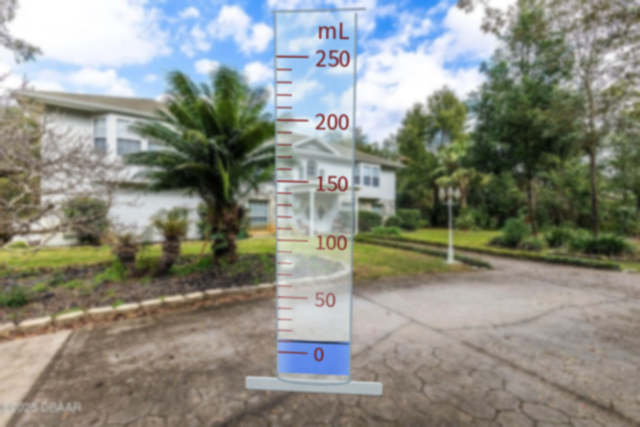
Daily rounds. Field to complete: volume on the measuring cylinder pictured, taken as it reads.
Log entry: 10 mL
